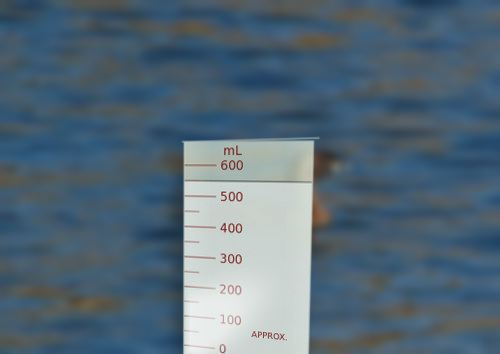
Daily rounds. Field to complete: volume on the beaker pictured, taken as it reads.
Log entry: 550 mL
